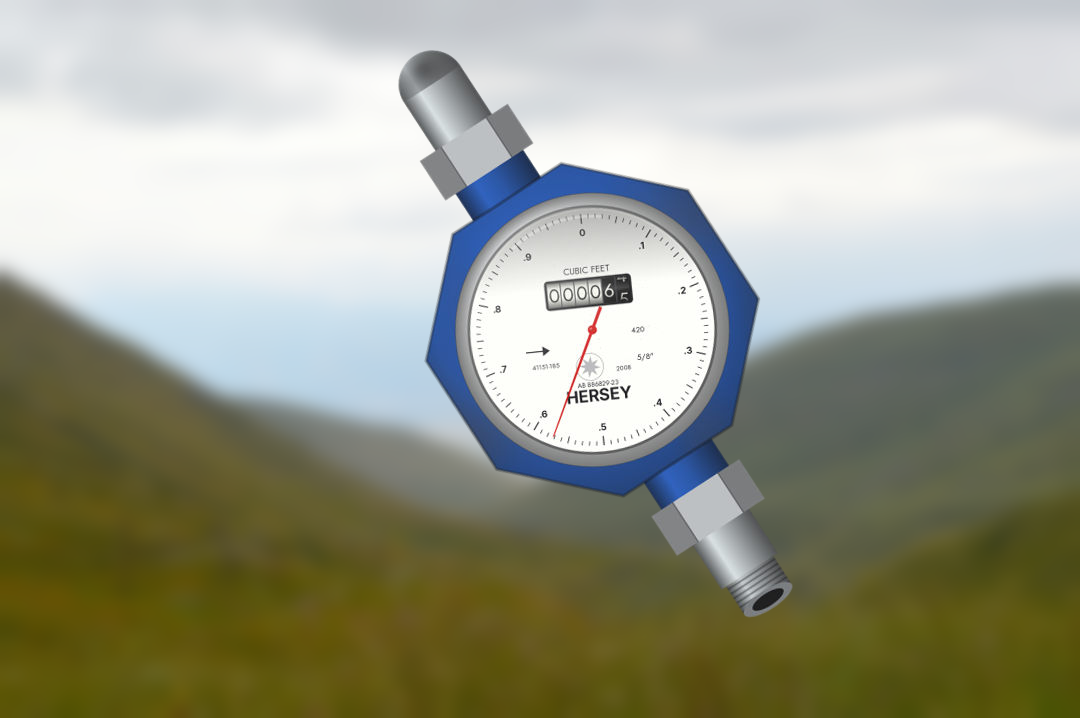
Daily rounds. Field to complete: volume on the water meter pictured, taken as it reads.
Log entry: 64.57 ft³
